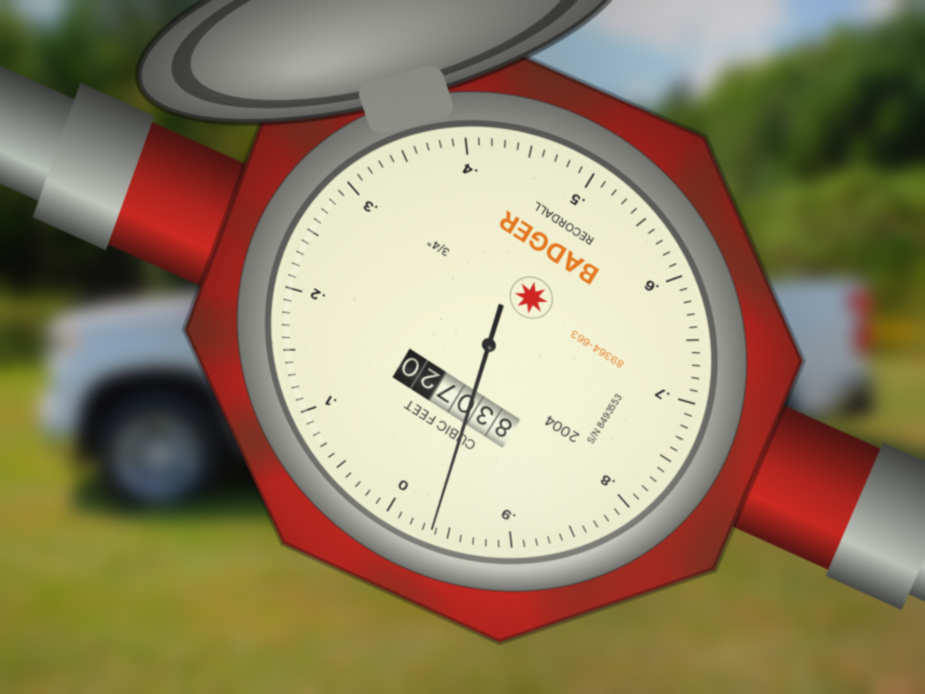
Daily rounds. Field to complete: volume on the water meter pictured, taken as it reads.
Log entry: 830719.96 ft³
